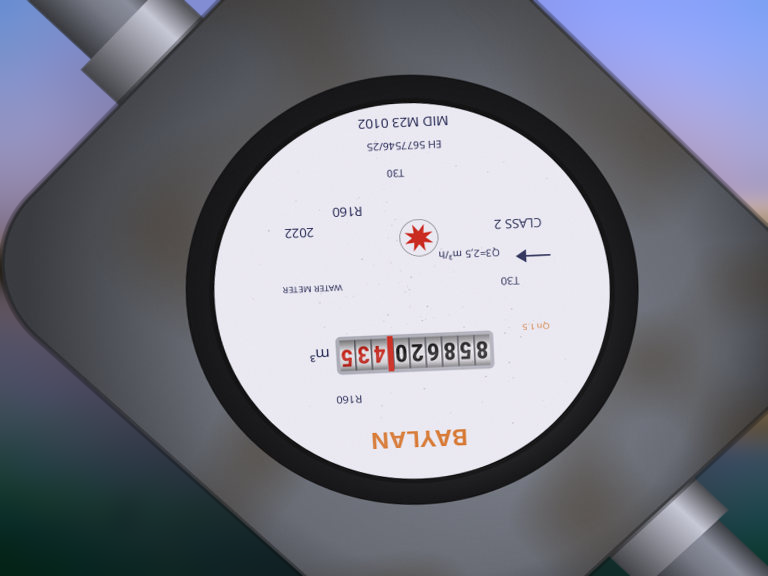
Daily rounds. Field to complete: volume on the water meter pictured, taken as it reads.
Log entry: 858620.435 m³
